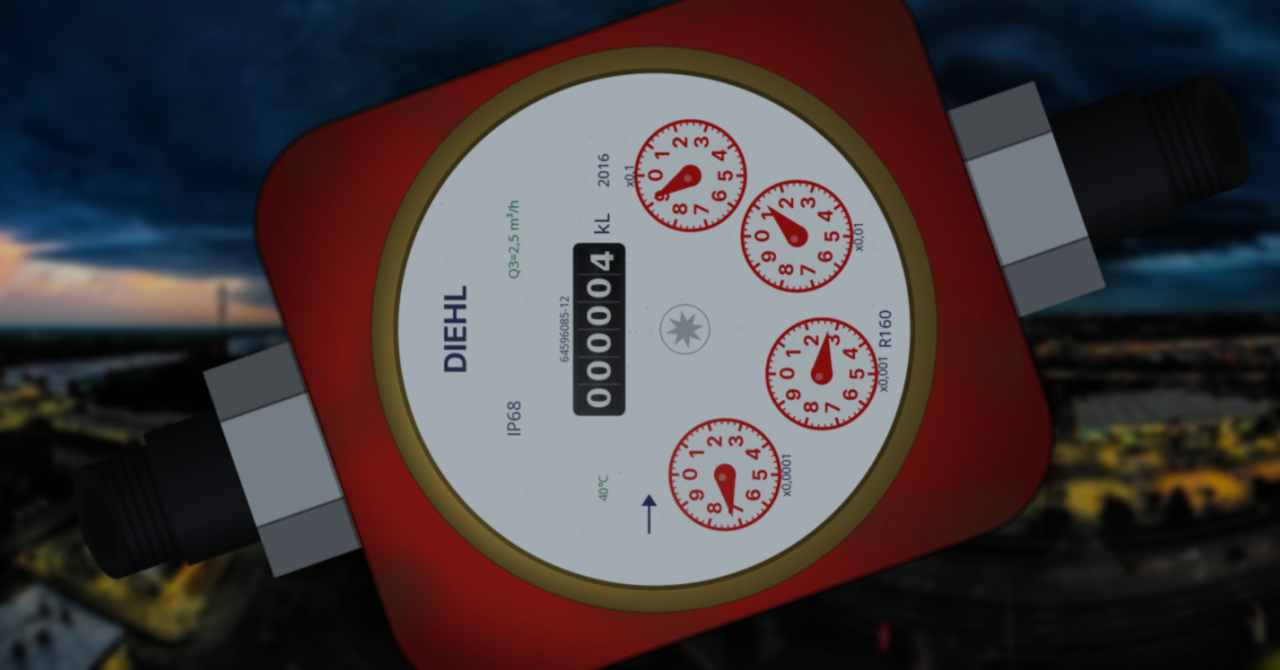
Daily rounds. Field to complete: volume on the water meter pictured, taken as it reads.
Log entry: 3.9127 kL
